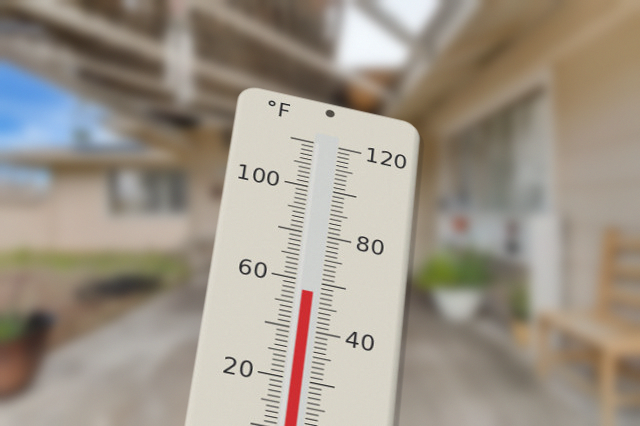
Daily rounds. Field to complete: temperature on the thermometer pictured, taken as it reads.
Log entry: 56 °F
